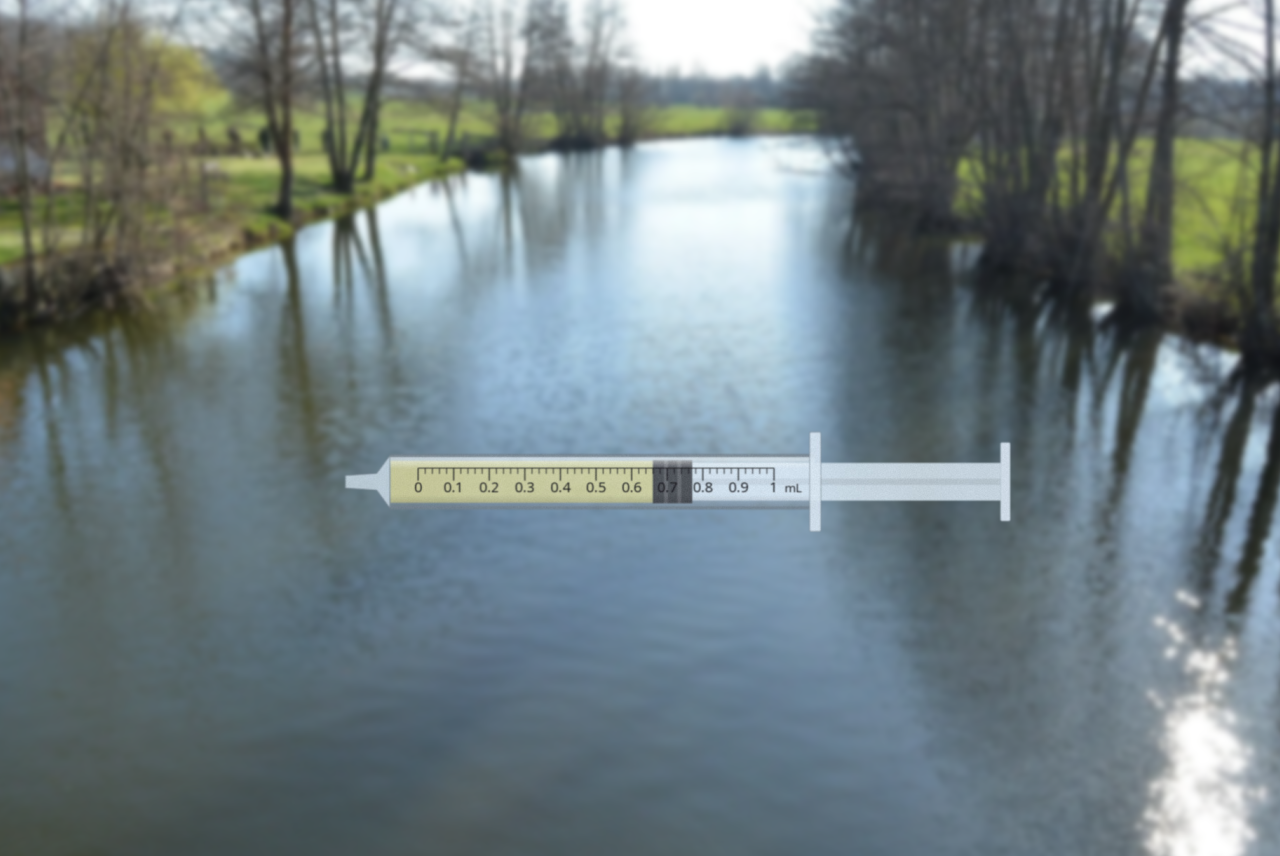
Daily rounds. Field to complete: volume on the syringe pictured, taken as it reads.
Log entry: 0.66 mL
